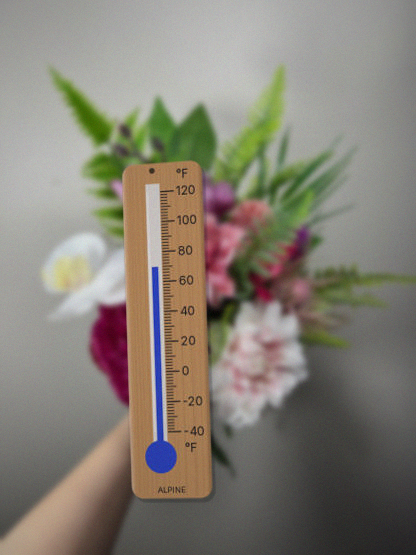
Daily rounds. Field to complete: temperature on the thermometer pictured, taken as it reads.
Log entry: 70 °F
